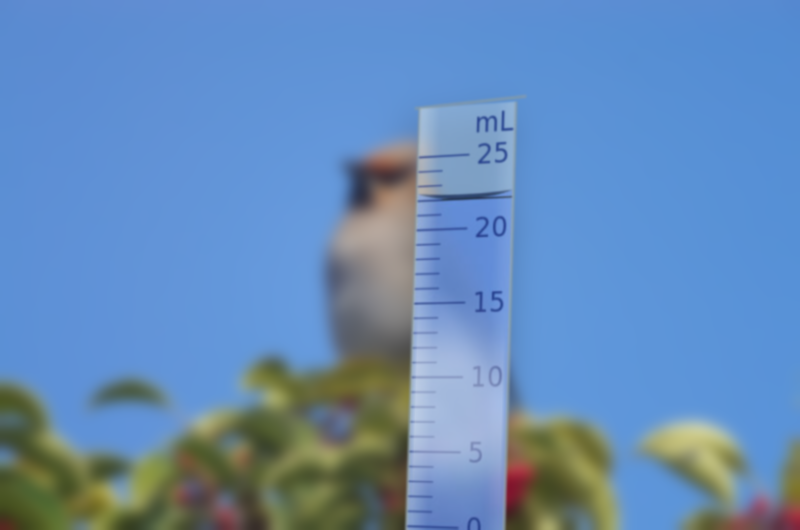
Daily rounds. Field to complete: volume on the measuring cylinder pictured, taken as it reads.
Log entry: 22 mL
